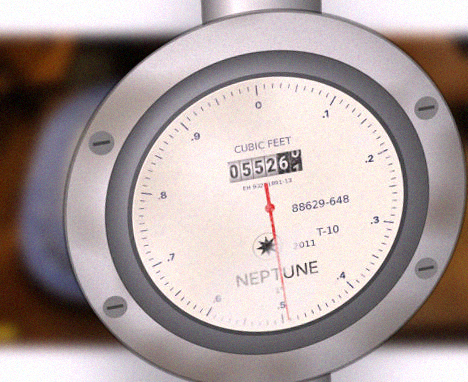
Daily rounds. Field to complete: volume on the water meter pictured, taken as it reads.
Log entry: 55260.49 ft³
